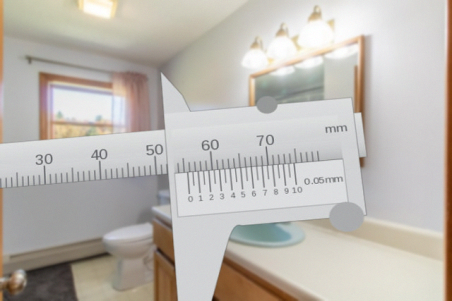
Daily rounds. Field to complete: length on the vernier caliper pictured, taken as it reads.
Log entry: 55.6 mm
